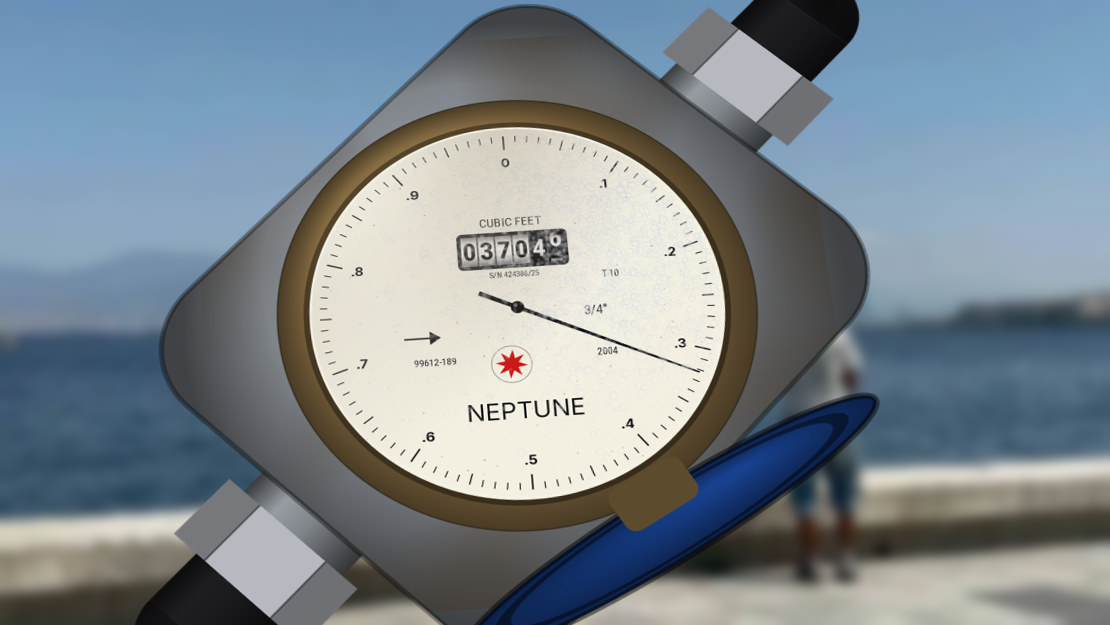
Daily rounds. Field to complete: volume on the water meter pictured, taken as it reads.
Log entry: 37046.32 ft³
